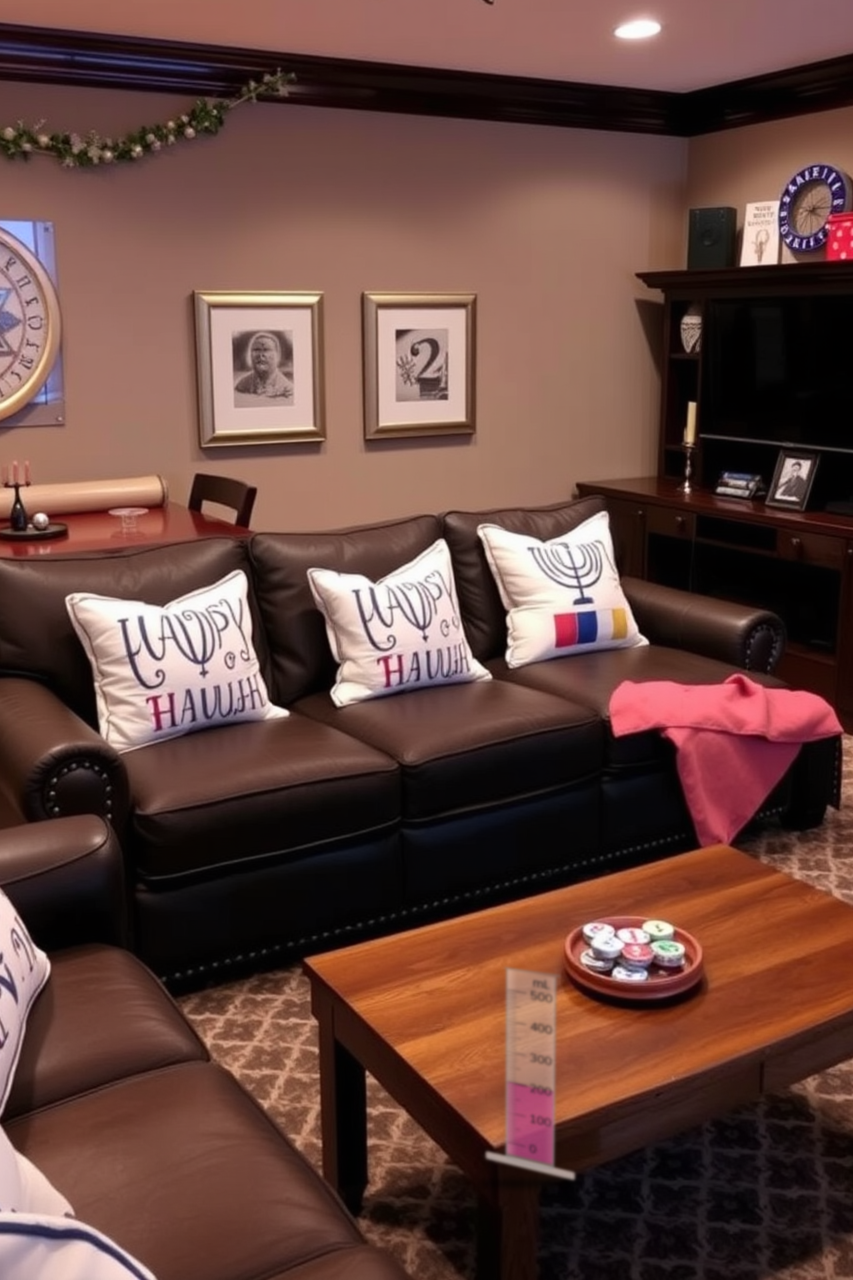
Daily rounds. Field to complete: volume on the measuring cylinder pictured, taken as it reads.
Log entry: 200 mL
